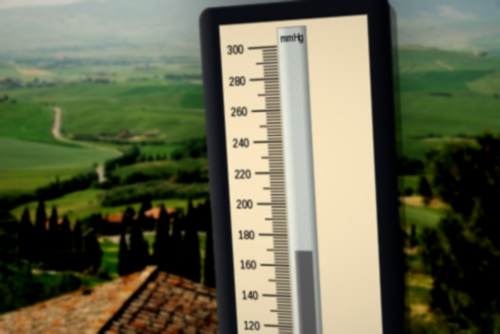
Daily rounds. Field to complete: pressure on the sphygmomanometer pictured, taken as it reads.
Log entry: 170 mmHg
